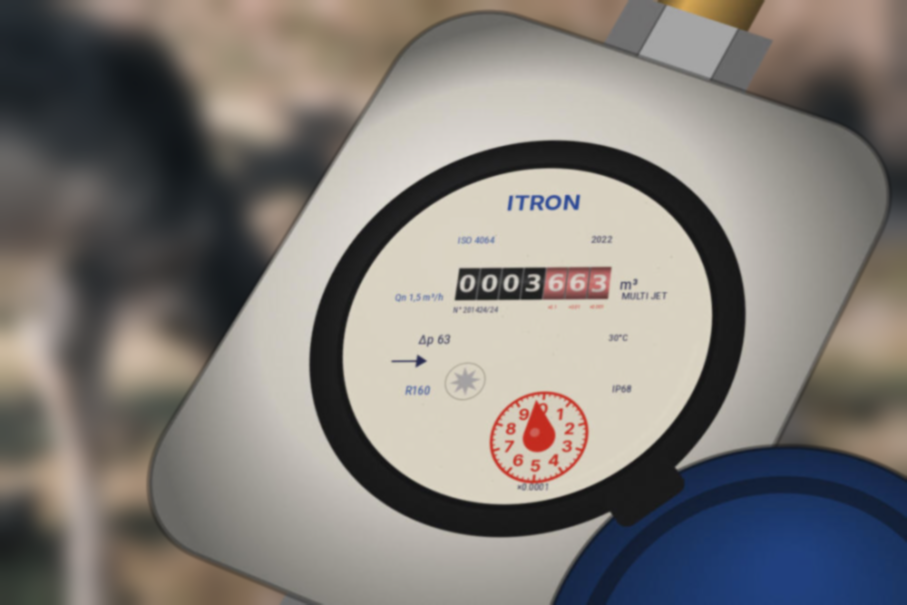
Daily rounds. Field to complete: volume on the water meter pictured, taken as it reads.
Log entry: 3.6629 m³
